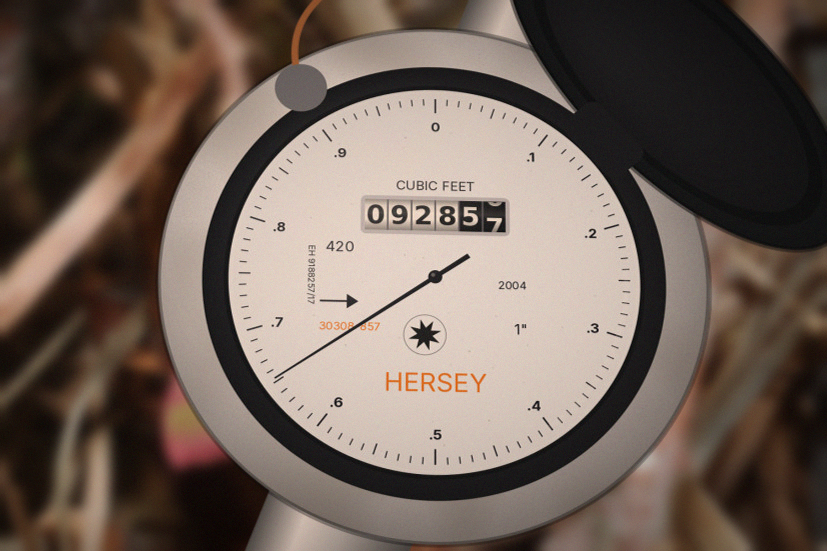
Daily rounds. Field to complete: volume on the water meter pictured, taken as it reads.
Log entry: 92856.65 ft³
